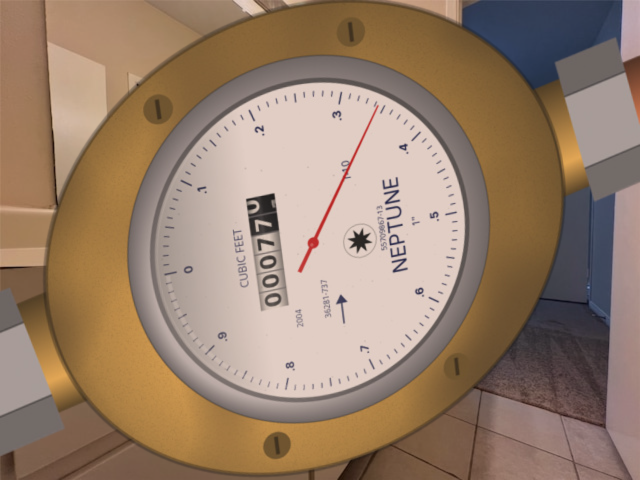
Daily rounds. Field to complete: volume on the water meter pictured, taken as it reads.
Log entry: 770.34 ft³
